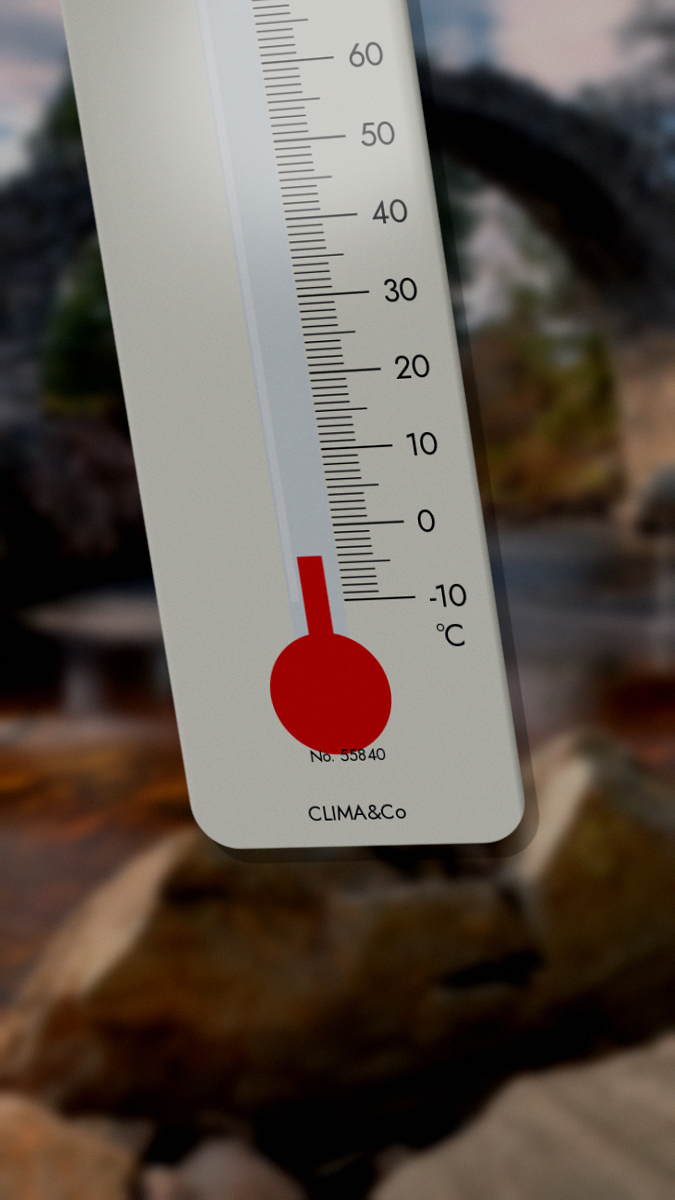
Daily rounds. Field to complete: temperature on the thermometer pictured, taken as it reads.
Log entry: -4 °C
